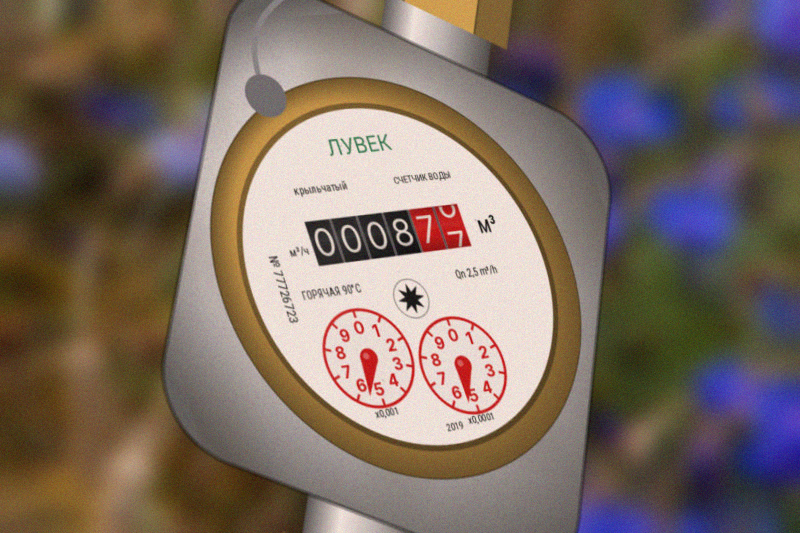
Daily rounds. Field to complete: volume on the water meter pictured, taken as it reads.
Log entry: 8.7655 m³
